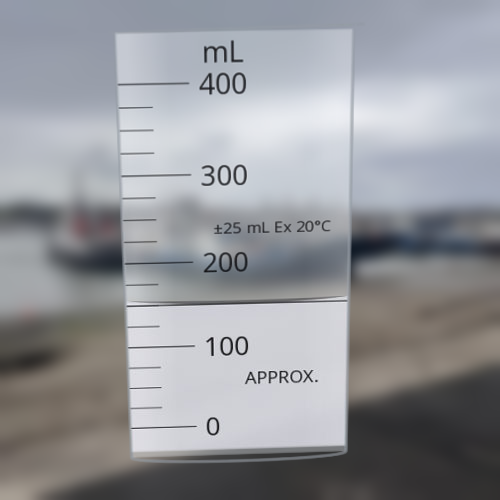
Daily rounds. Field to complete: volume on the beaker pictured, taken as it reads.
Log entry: 150 mL
